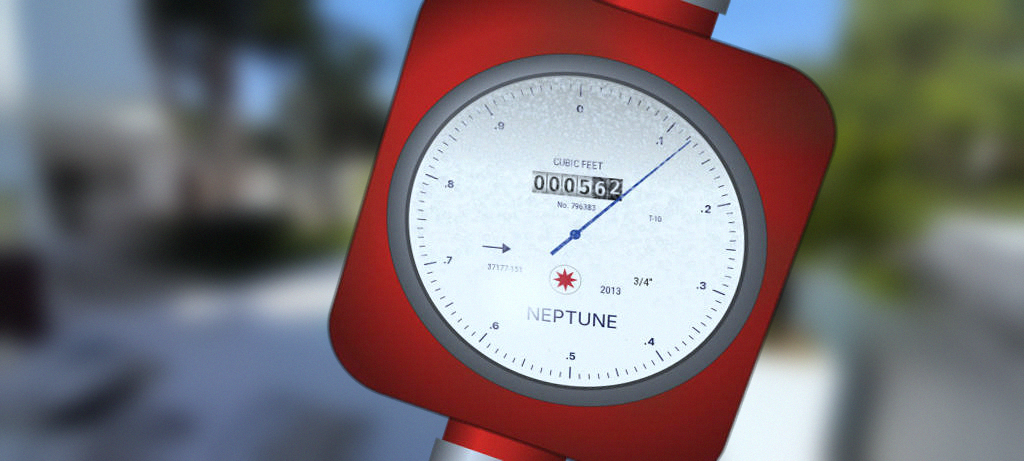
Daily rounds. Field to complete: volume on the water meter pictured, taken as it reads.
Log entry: 562.12 ft³
